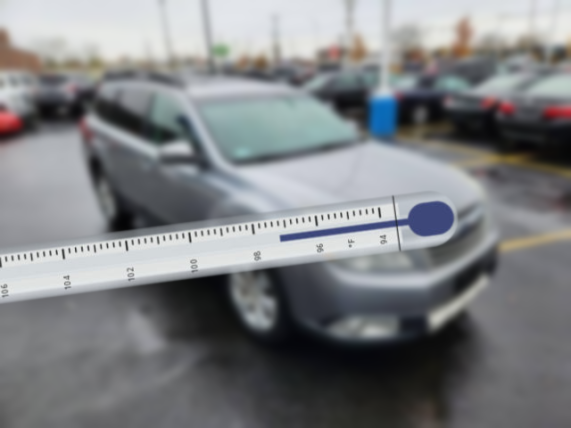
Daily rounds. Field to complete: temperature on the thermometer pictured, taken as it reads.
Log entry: 97.2 °F
